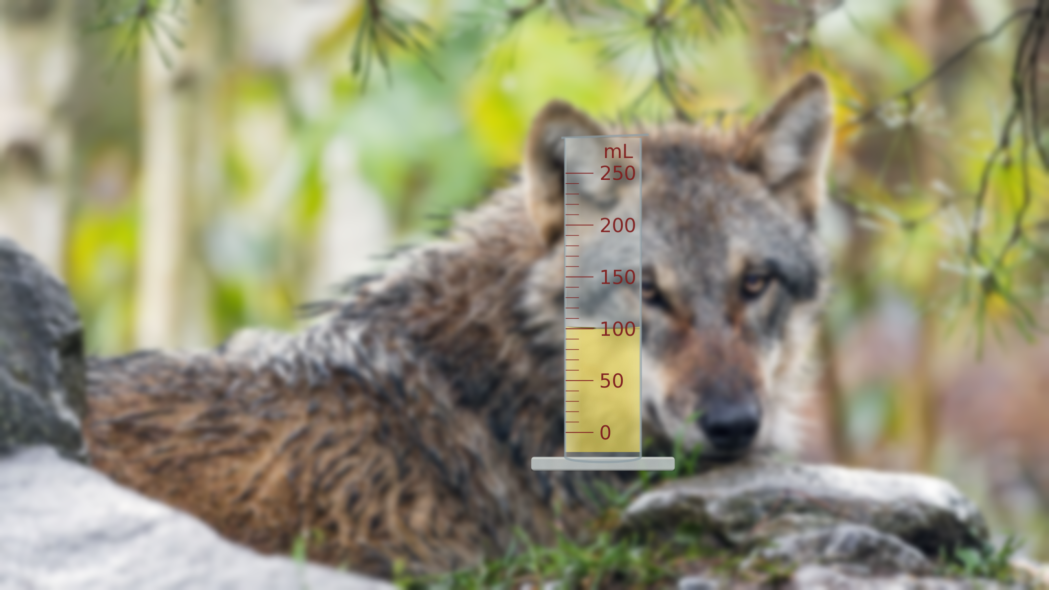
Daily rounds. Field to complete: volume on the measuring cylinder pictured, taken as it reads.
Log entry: 100 mL
